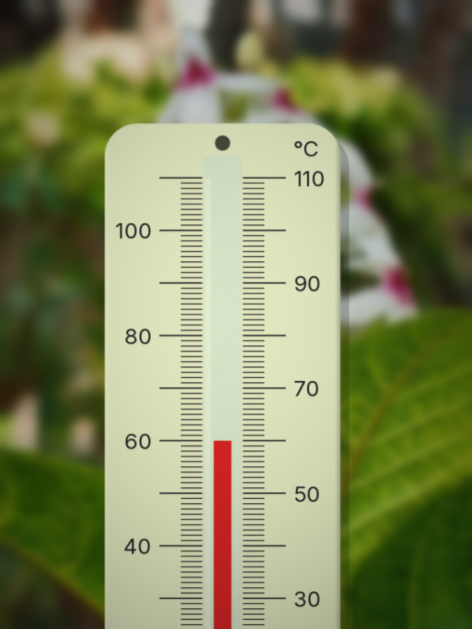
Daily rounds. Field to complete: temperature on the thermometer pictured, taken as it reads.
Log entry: 60 °C
